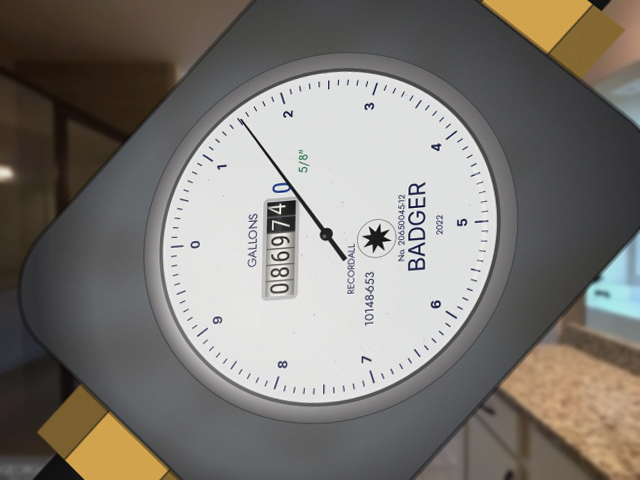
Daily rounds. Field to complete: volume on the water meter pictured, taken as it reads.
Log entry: 869741.5 gal
